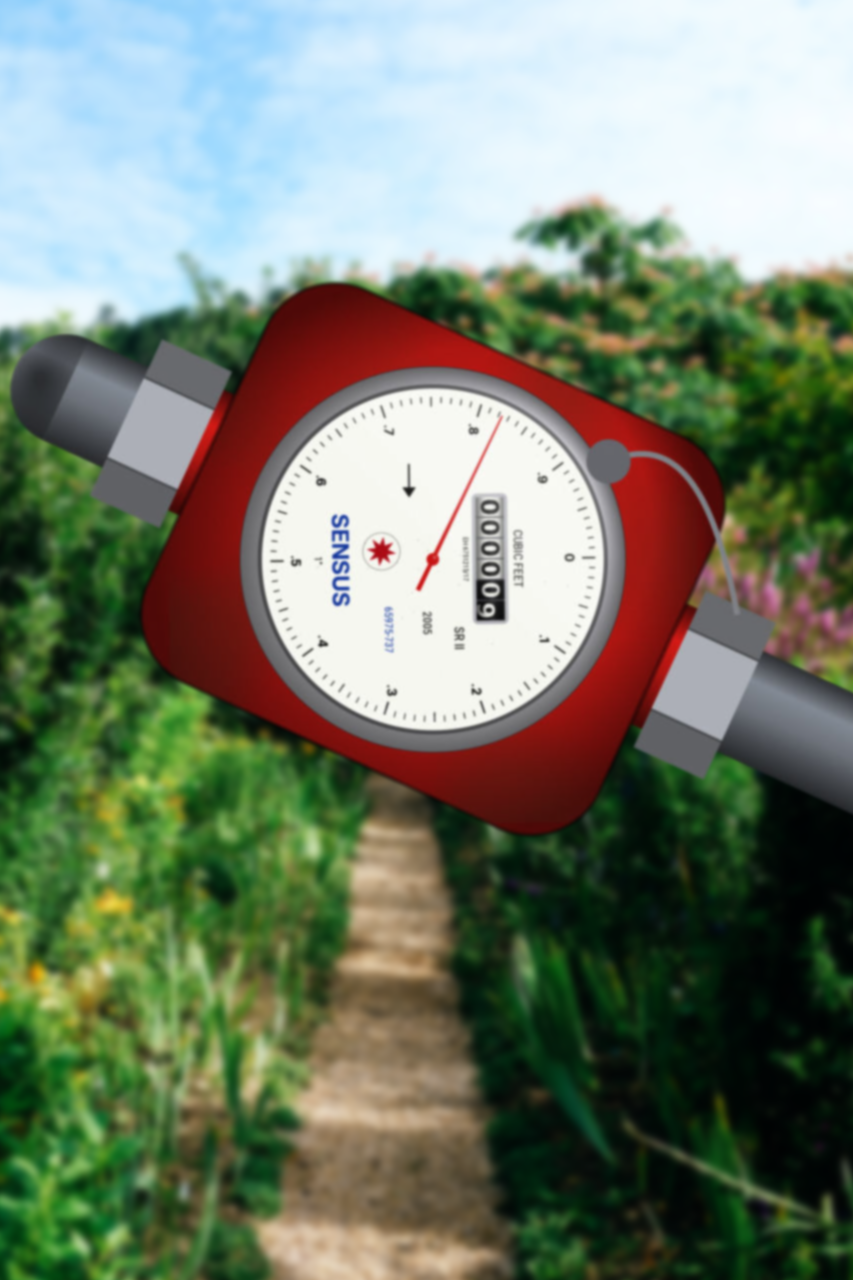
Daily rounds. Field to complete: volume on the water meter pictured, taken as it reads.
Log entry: 8.82 ft³
